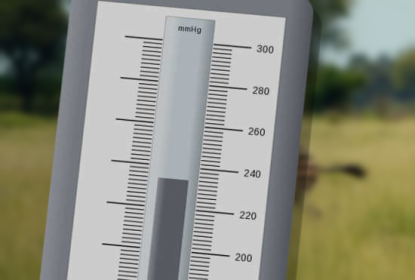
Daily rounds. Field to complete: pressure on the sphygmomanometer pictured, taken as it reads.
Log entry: 234 mmHg
